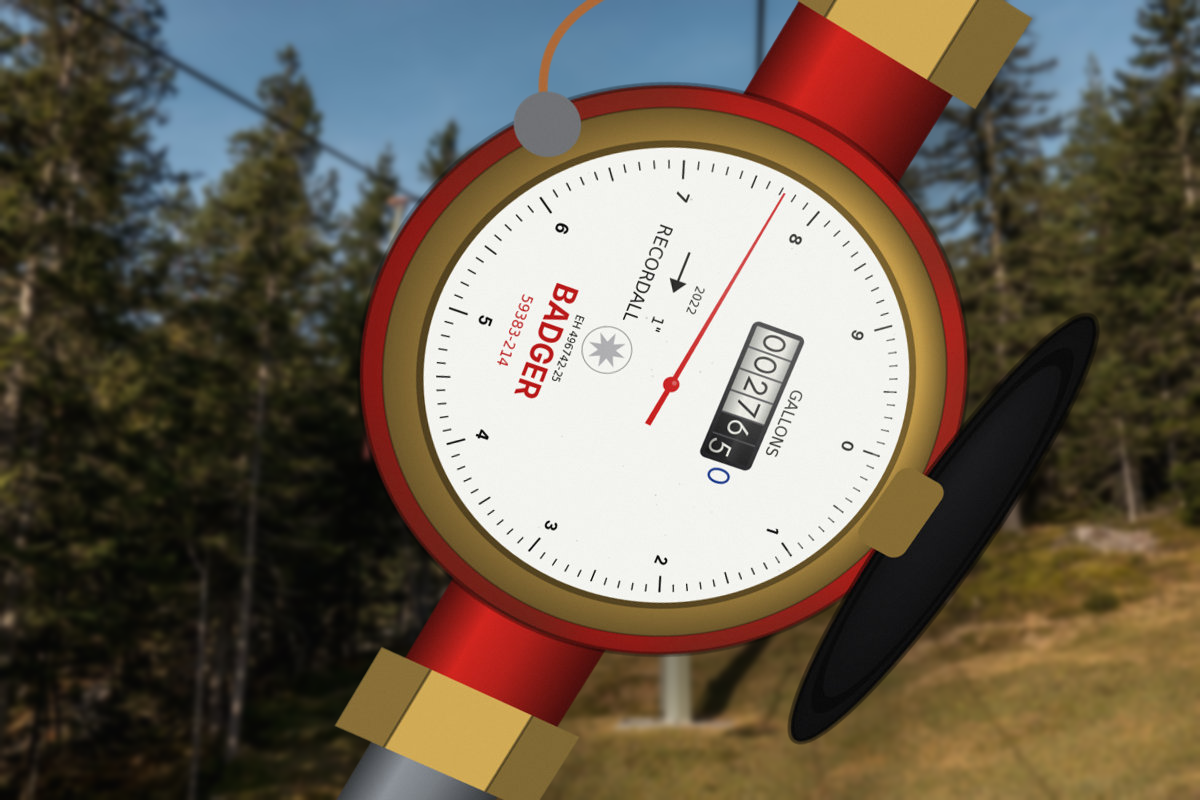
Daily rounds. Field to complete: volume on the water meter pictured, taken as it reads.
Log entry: 27647.7 gal
